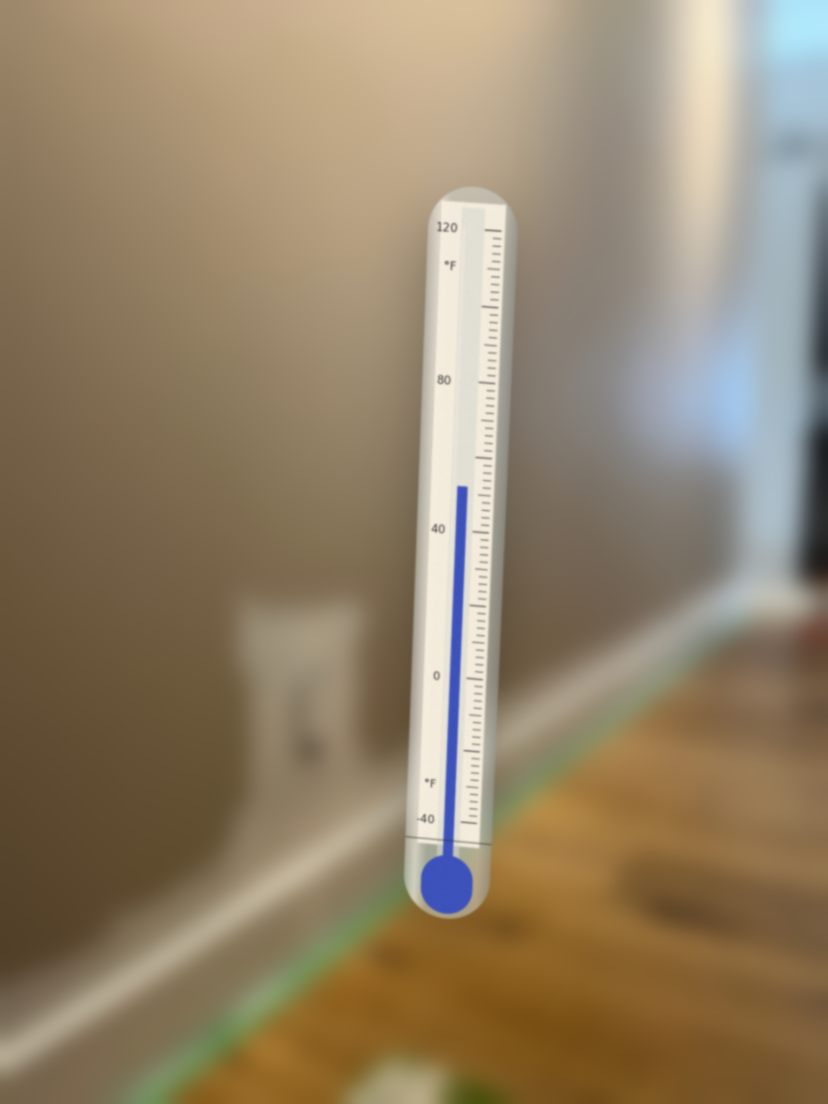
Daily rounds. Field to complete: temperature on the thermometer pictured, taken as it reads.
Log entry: 52 °F
